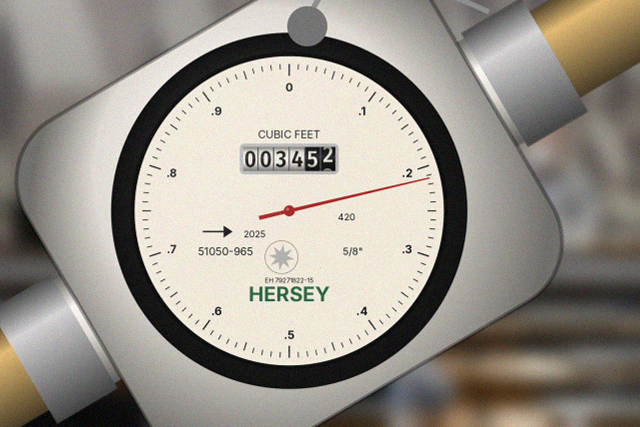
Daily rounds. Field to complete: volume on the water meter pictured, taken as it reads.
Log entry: 3452.21 ft³
